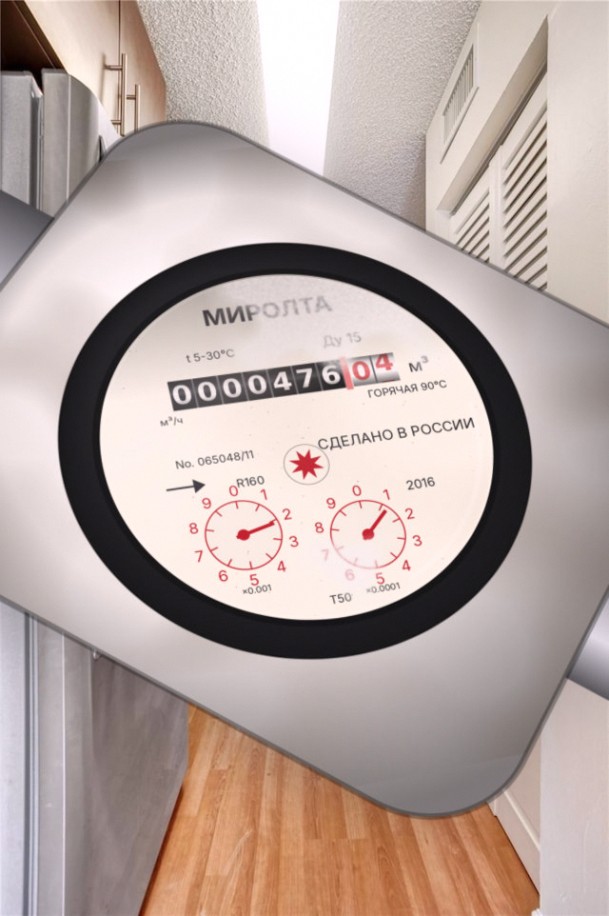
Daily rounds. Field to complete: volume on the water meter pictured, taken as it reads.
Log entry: 476.0421 m³
